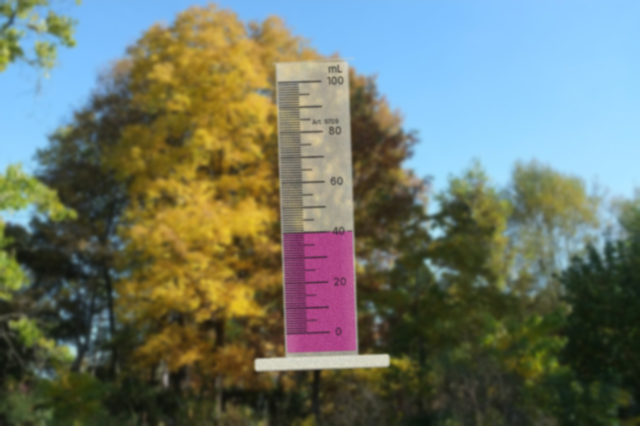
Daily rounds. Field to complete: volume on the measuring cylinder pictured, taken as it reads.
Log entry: 40 mL
